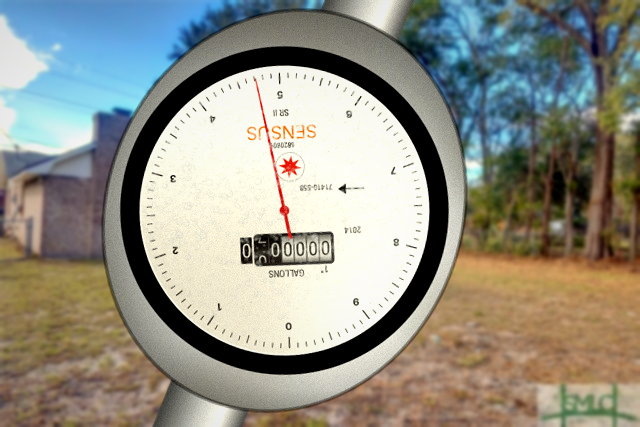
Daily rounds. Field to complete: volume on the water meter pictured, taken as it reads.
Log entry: 64.7 gal
